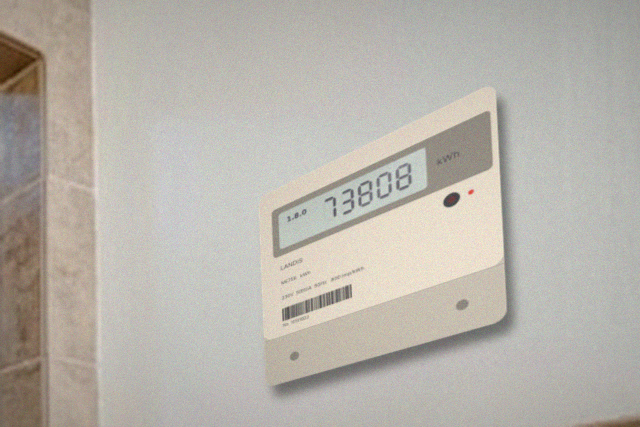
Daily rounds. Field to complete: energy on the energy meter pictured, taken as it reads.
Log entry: 73808 kWh
